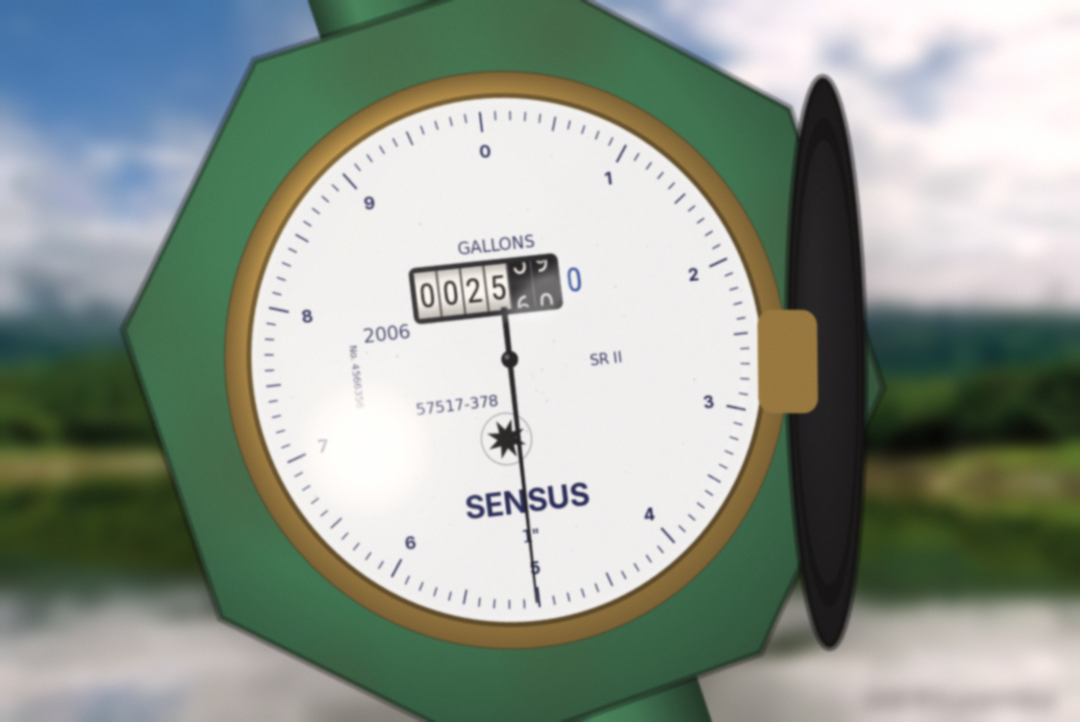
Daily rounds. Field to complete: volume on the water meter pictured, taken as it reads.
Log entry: 25595.0 gal
